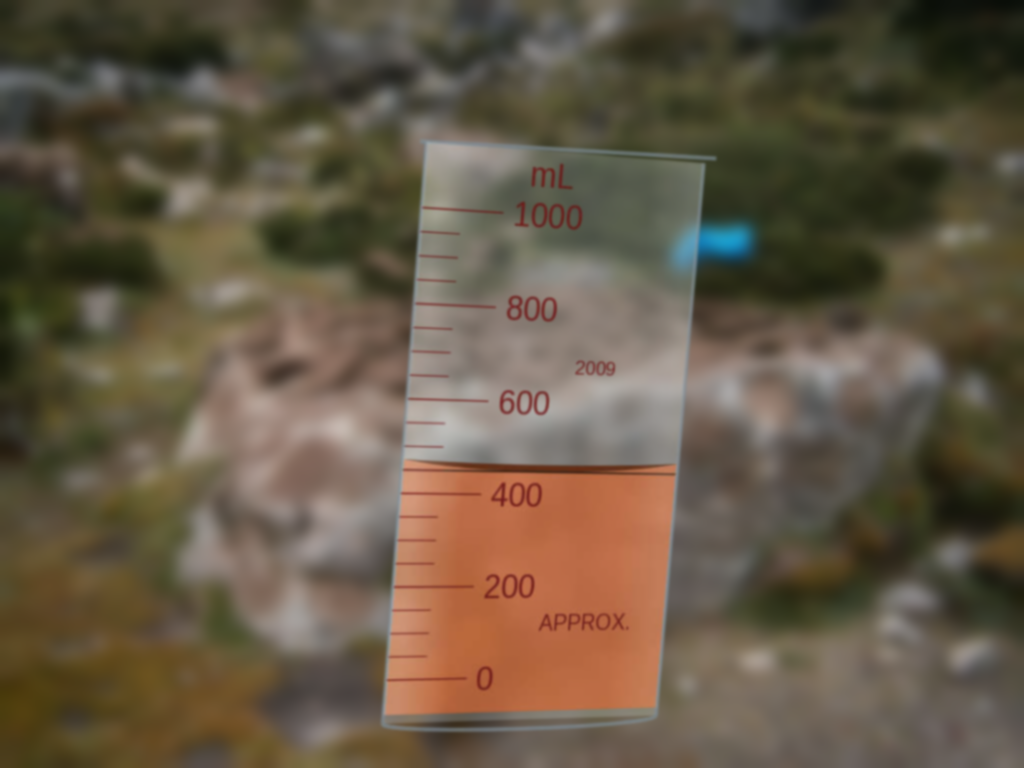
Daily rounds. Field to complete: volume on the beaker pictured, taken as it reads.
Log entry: 450 mL
